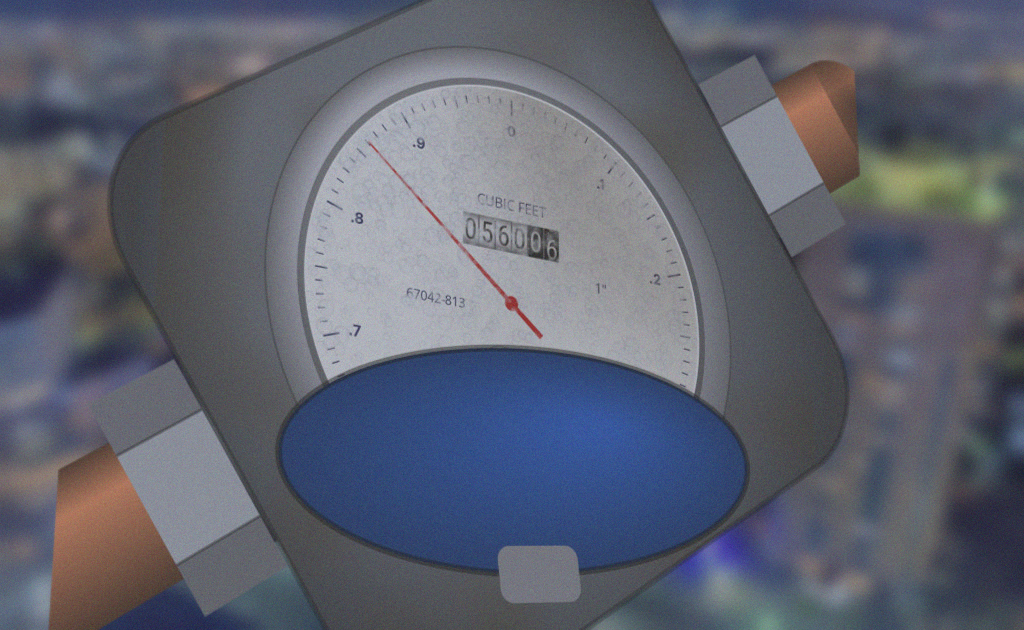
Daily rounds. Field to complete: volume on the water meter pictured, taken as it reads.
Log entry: 56005.86 ft³
